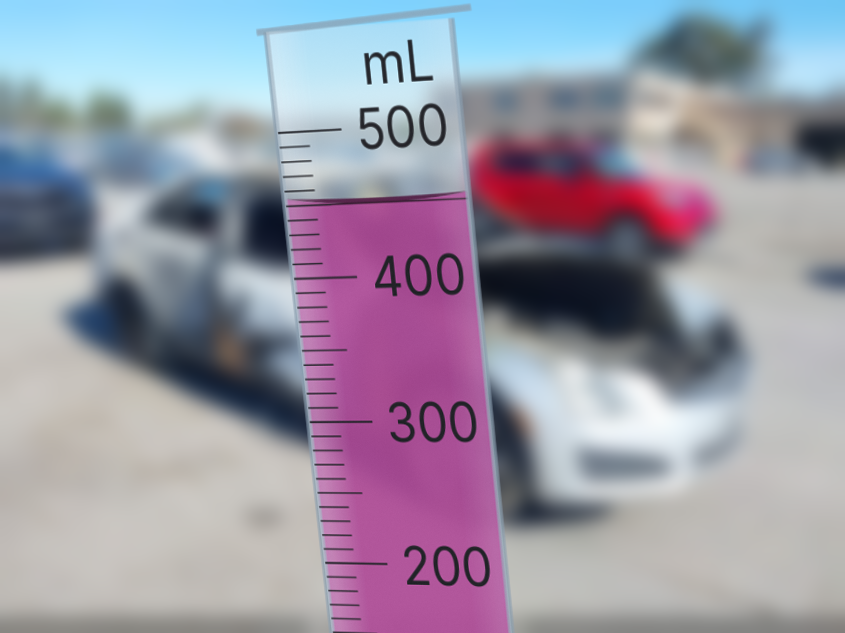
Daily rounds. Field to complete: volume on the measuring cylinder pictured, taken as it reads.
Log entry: 450 mL
